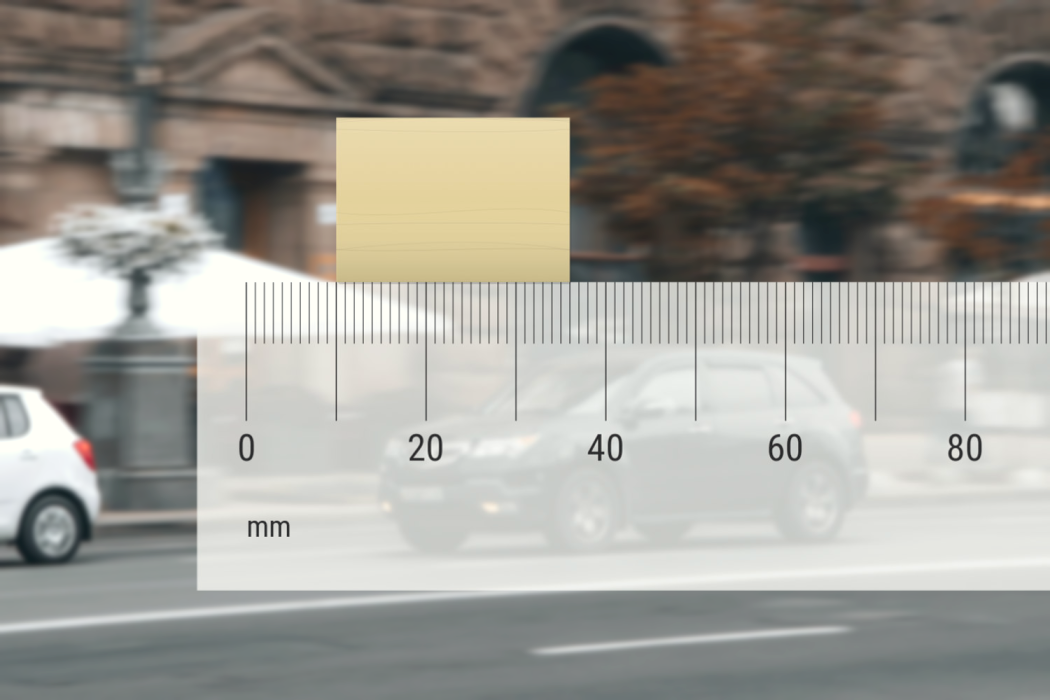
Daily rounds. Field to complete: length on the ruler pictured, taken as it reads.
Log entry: 26 mm
